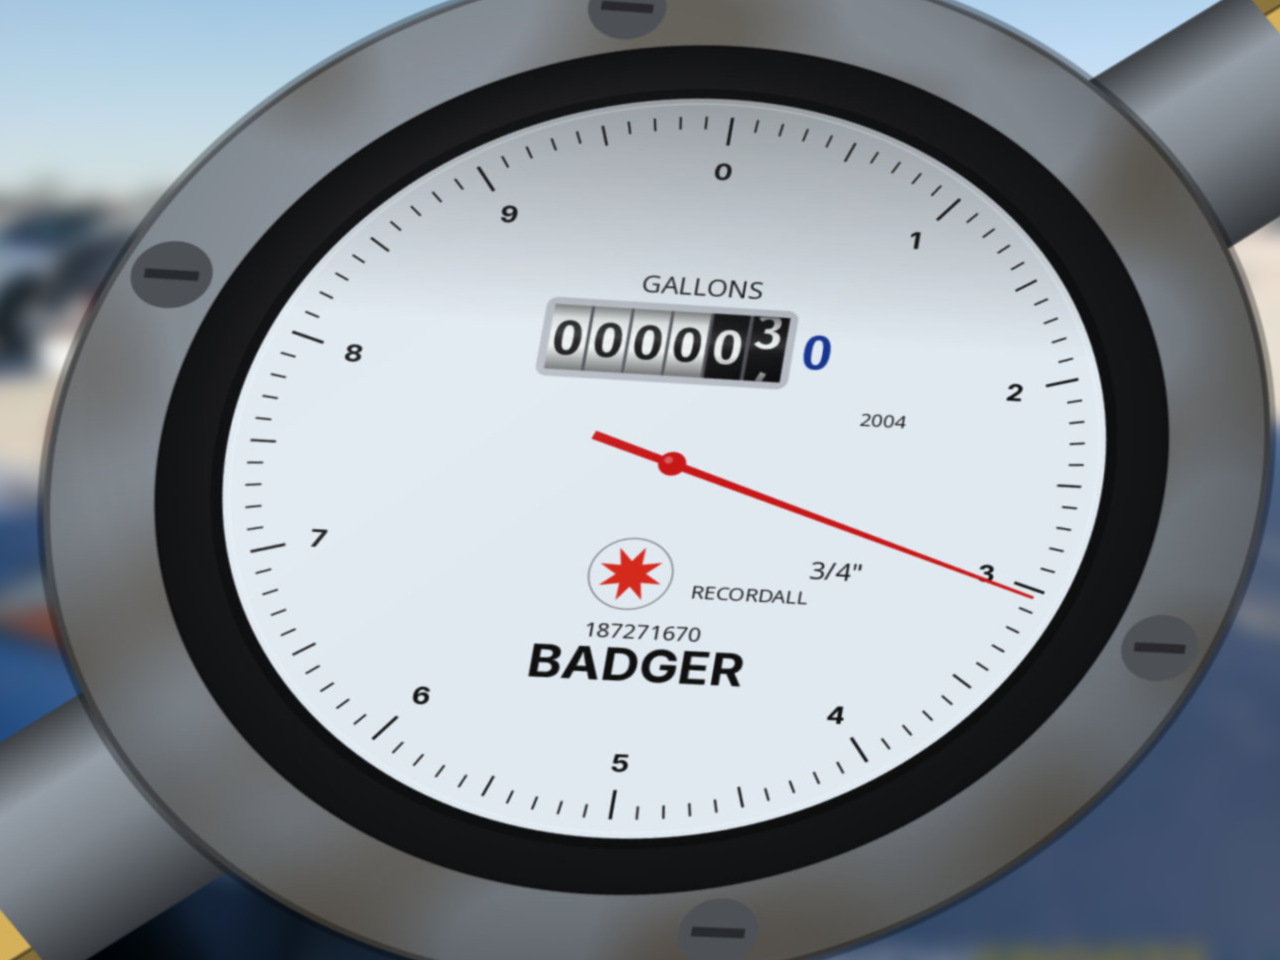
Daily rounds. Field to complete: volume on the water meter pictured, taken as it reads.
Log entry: 33.0 gal
